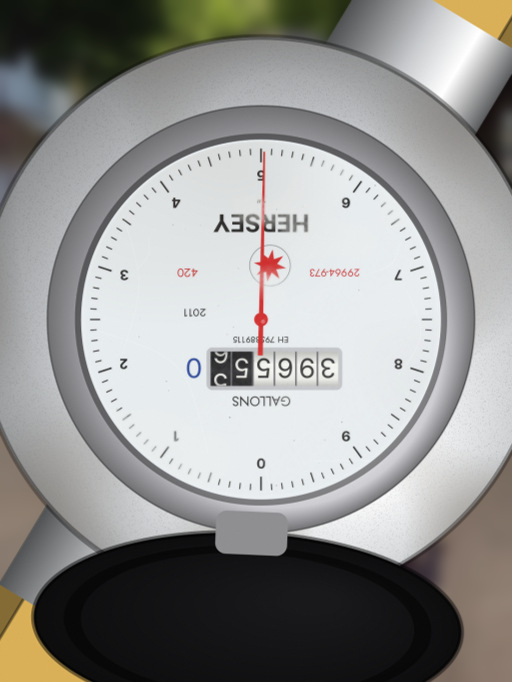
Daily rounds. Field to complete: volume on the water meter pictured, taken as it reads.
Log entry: 3965555.0 gal
